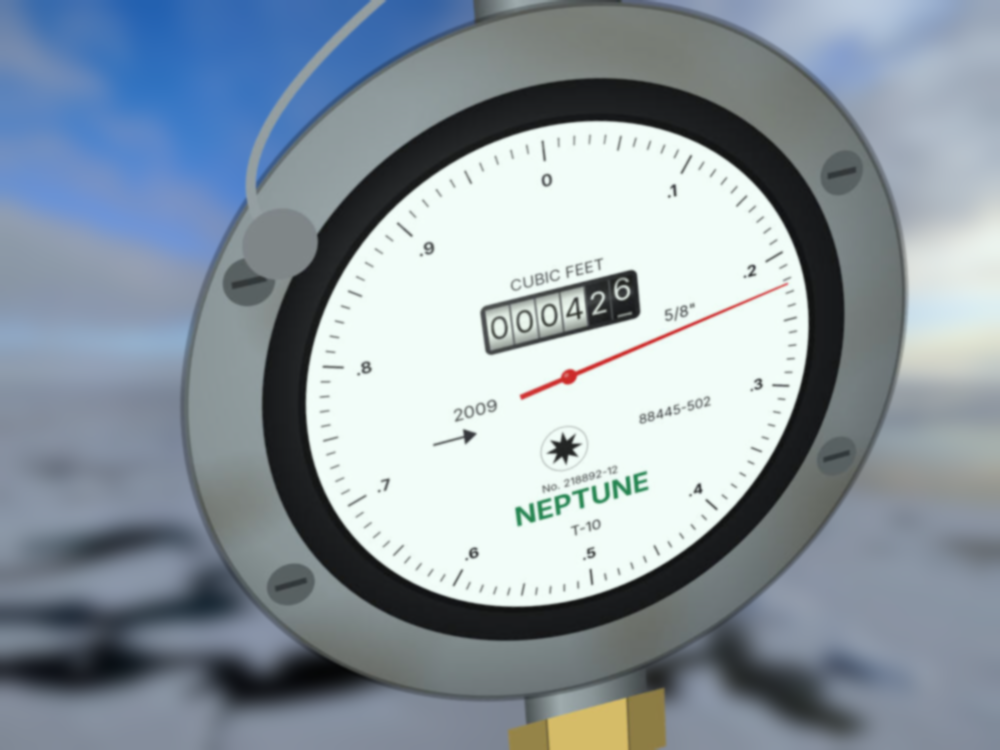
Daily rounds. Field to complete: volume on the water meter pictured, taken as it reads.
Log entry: 426.22 ft³
